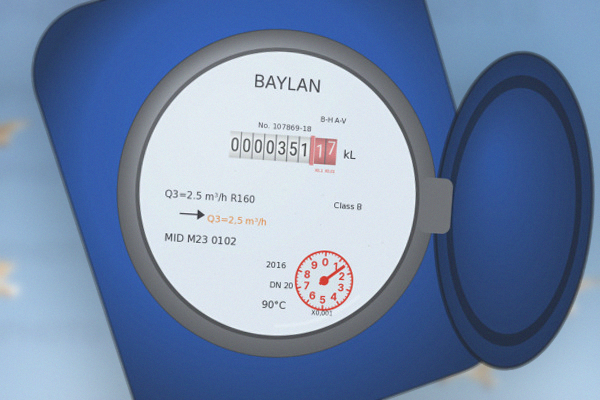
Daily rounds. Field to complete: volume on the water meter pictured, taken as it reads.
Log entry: 351.171 kL
